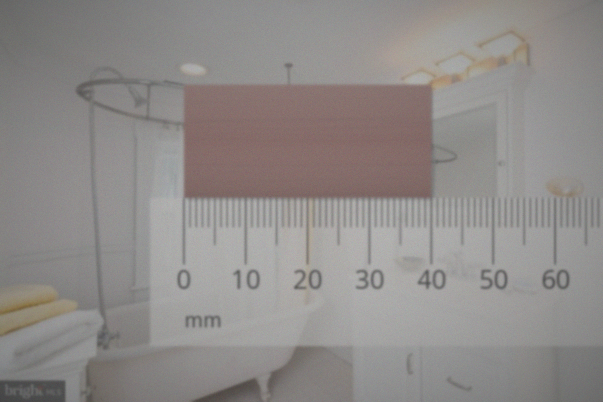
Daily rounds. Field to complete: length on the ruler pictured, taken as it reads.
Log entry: 40 mm
